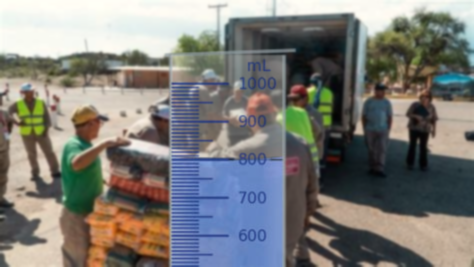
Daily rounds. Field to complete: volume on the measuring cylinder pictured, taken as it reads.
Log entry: 800 mL
